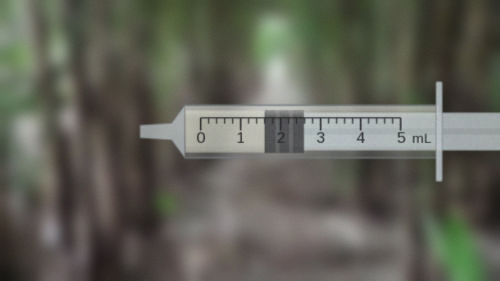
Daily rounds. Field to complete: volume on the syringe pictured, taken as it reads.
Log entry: 1.6 mL
